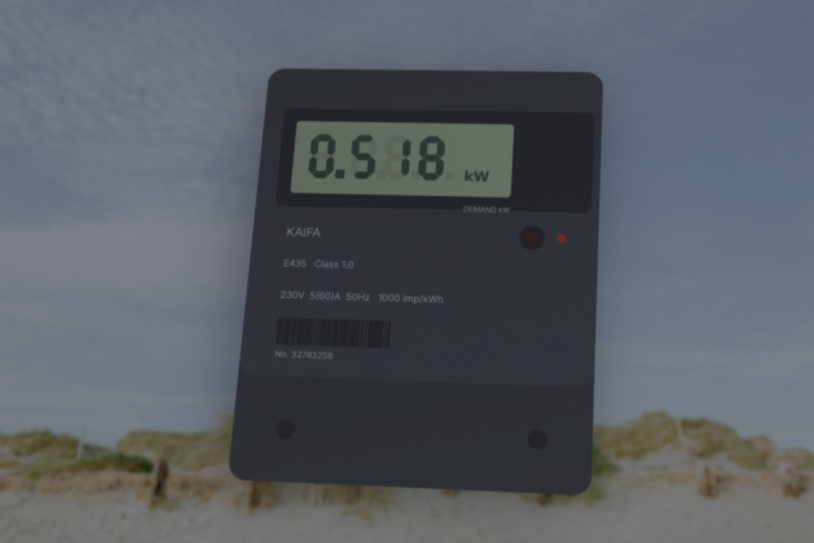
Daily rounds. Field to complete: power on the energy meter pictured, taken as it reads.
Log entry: 0.518 kW
